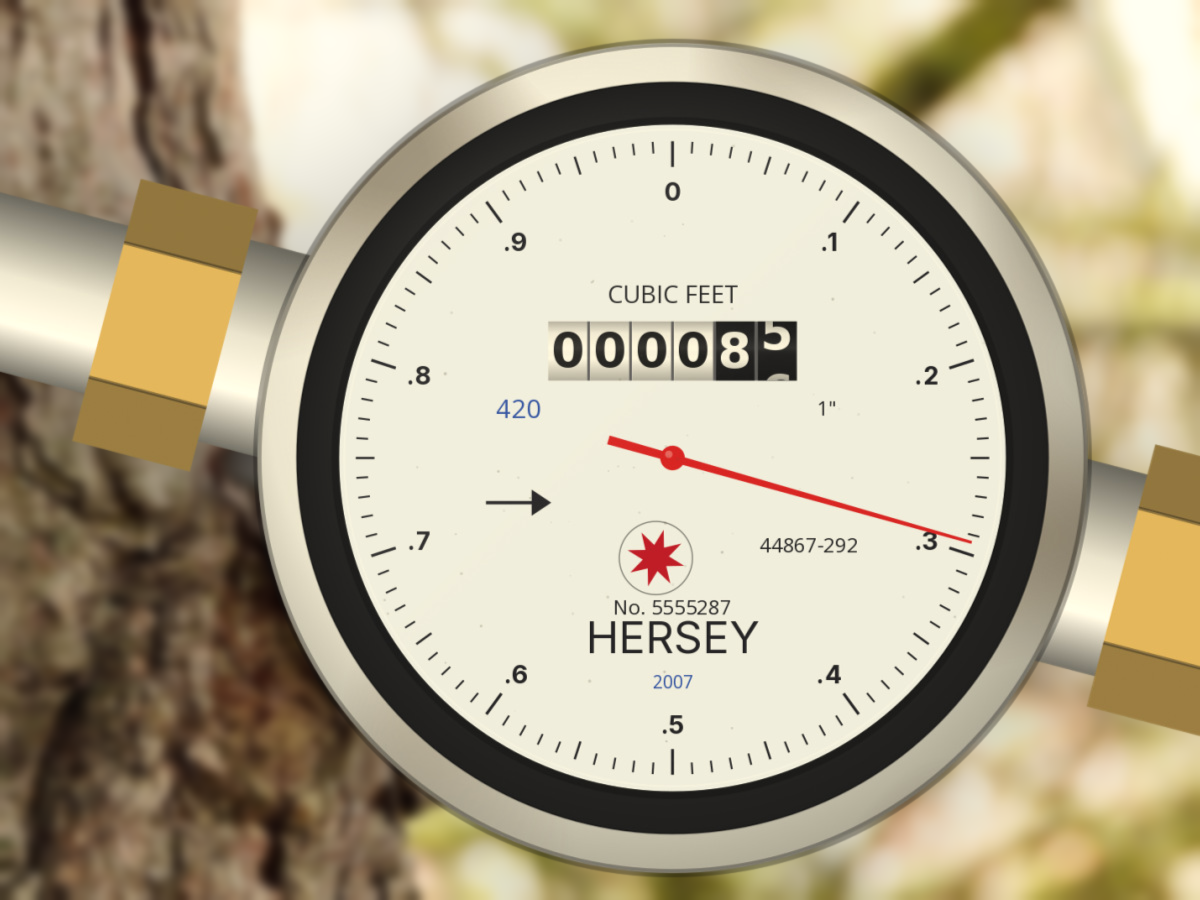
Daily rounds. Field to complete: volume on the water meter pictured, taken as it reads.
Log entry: 85.29 ft³
